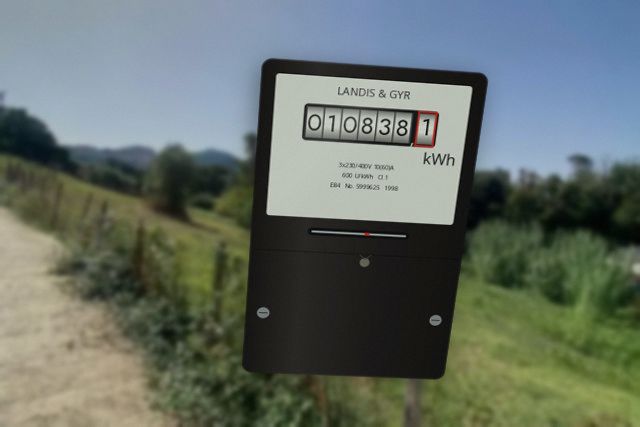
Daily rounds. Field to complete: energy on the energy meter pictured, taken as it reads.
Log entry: 10838.1 kWh
